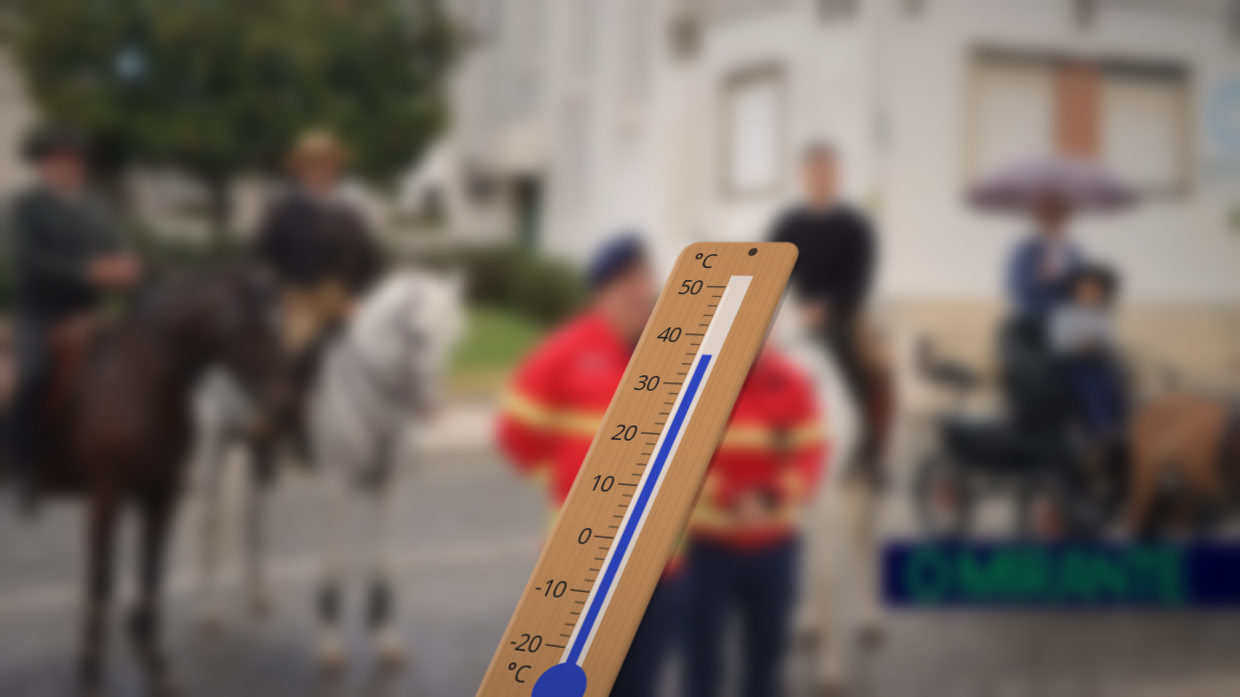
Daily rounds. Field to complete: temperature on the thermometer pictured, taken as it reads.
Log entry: 36 °C
